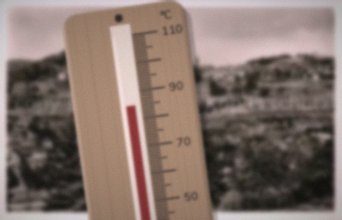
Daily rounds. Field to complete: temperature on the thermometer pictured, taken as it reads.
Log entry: 85 °C
